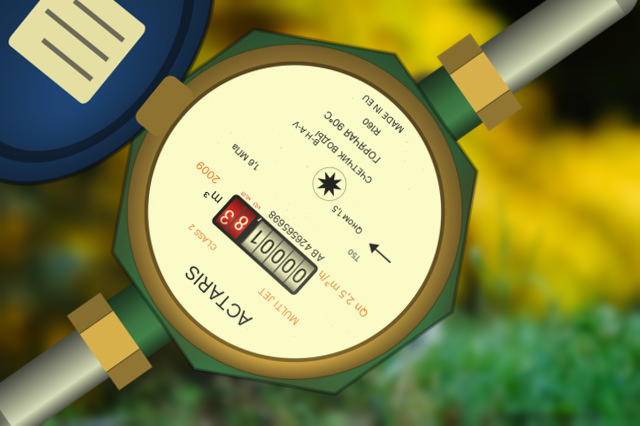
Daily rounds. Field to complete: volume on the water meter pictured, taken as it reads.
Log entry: 1.83 m³
